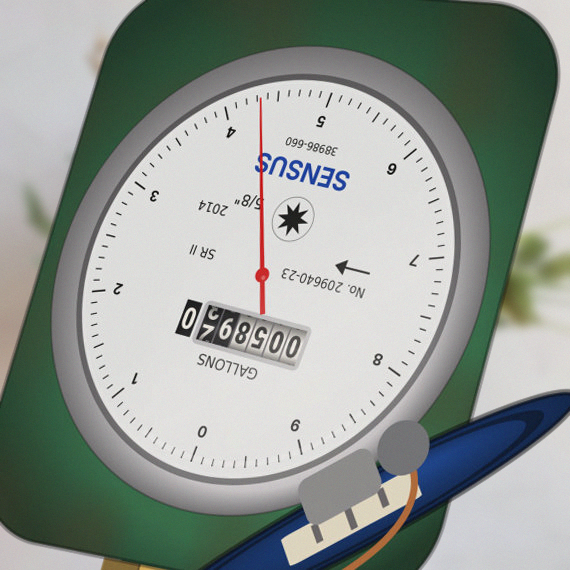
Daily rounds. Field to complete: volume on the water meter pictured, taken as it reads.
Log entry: 58924.3 gal
